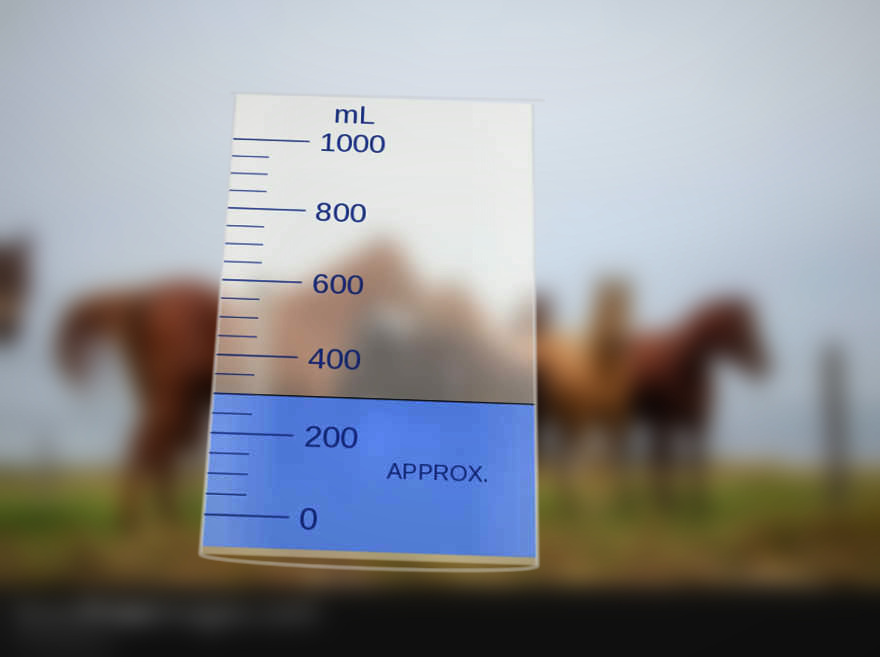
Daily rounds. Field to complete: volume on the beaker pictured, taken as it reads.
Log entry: 300 mL
